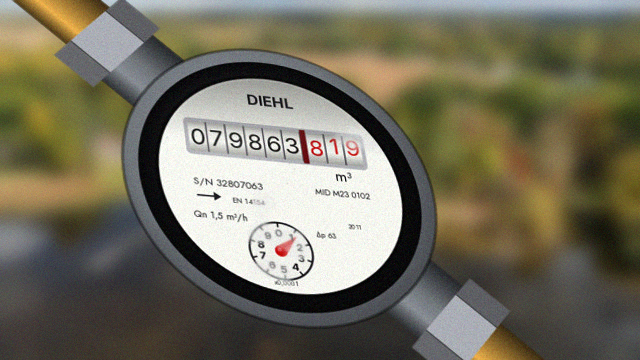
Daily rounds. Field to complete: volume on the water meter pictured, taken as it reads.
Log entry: 79863.8191 m³
